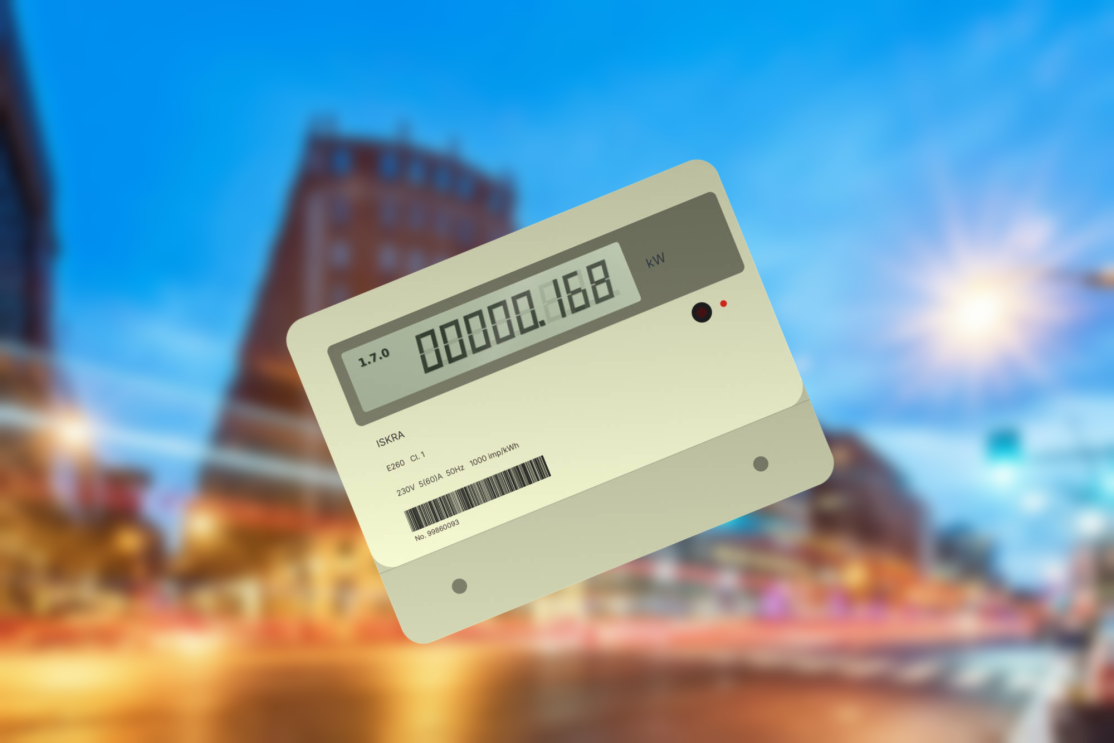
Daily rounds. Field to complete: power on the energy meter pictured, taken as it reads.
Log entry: 0.168 kW
